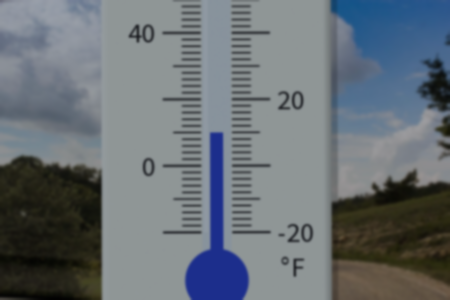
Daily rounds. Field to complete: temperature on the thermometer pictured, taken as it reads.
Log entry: 10 °F
